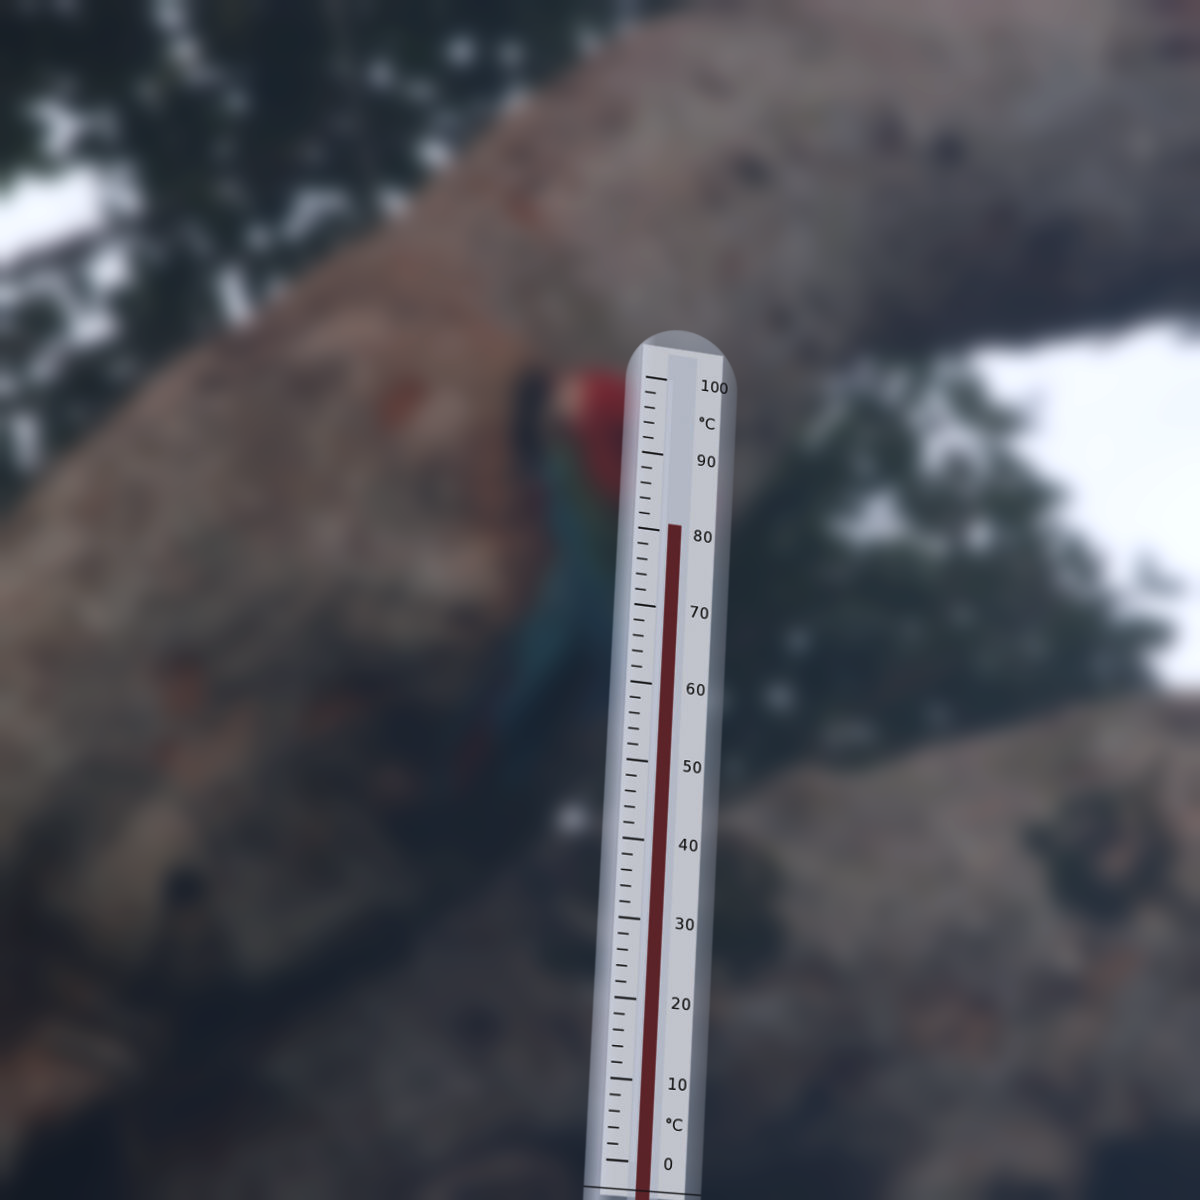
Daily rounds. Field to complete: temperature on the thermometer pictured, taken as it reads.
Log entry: 81 °C
